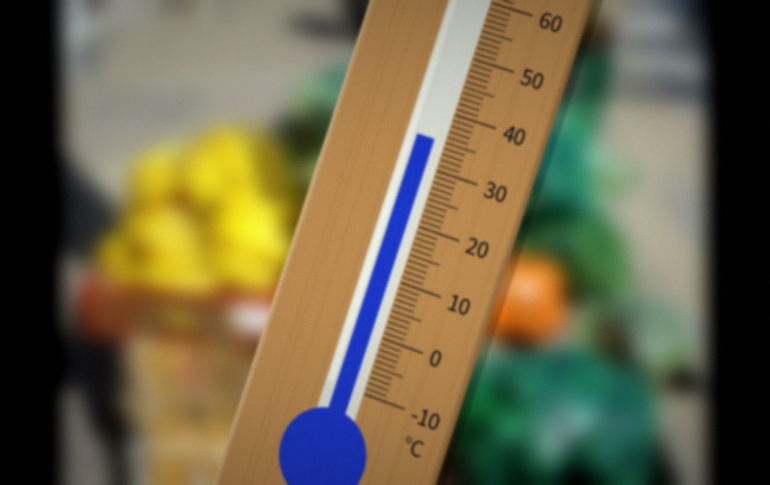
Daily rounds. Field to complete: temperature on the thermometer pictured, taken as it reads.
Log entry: 35 °C
